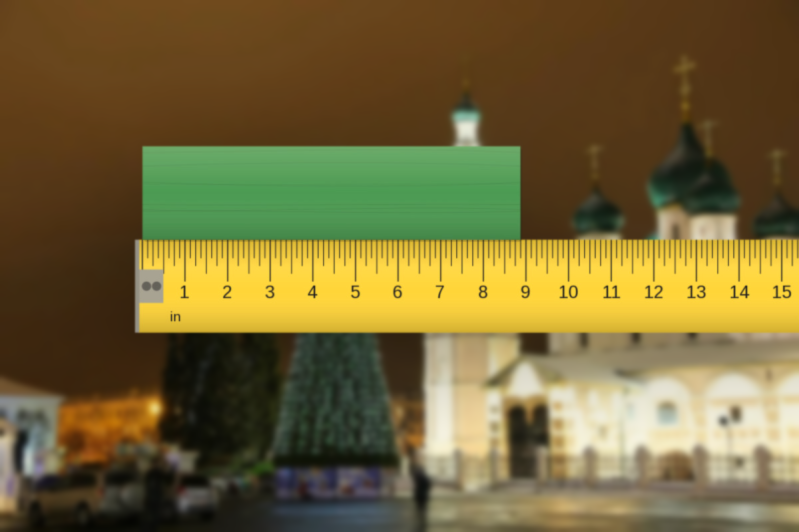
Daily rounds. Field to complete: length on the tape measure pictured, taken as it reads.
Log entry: 8.875 in
